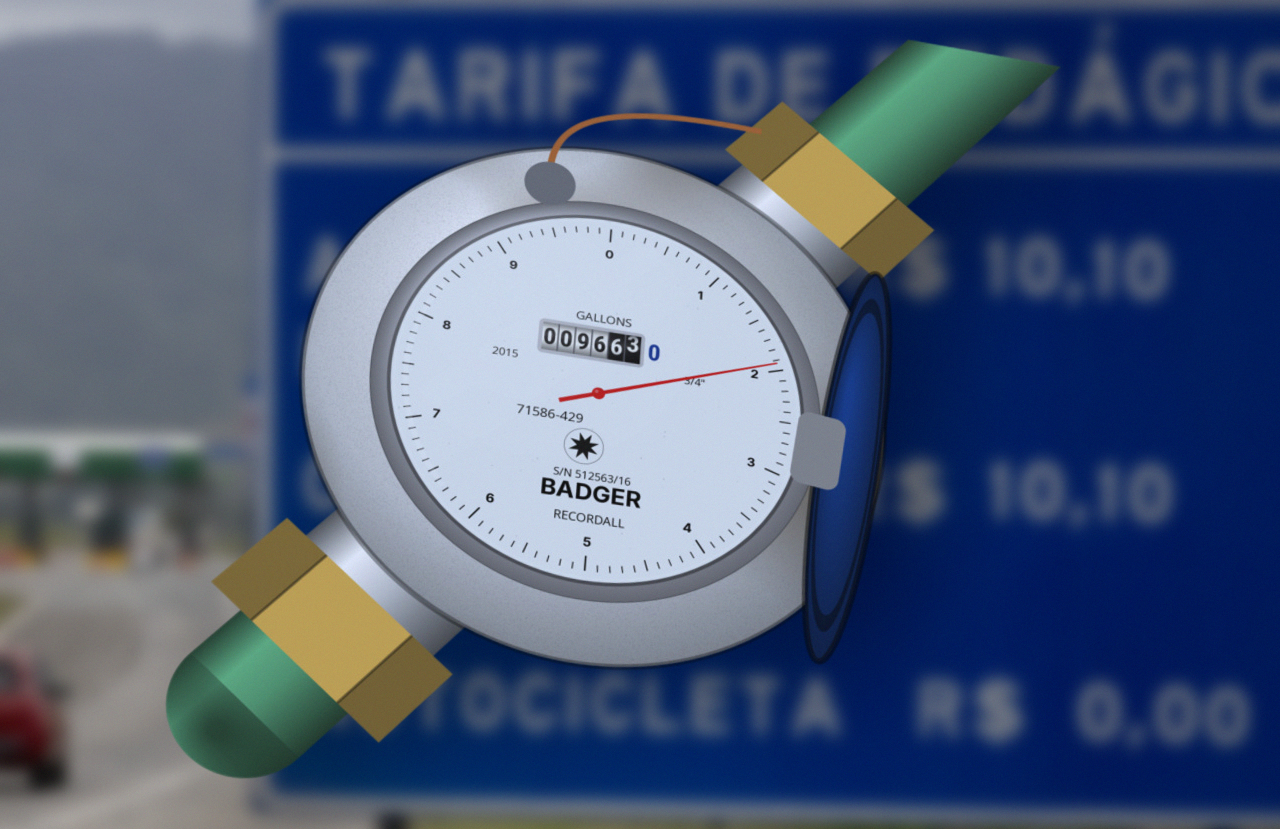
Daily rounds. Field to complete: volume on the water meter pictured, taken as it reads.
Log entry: 96631.9 gal
